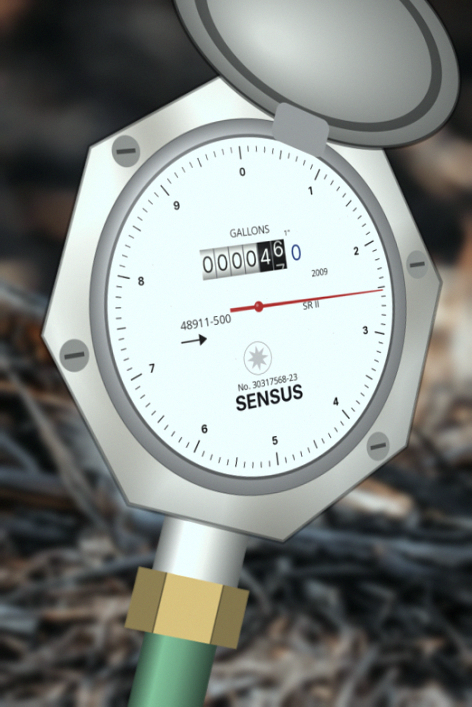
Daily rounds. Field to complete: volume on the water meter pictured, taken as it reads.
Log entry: 462.5 gal
